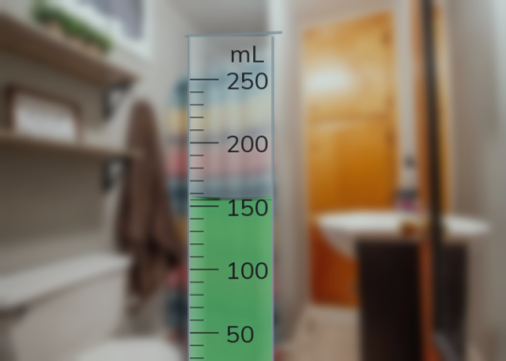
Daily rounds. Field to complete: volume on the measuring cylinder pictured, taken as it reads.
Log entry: 155 mL
